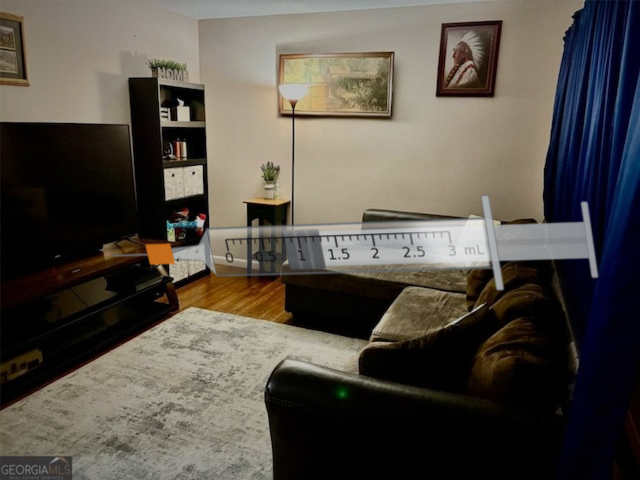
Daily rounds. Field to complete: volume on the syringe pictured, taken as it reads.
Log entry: 0.8 mL
